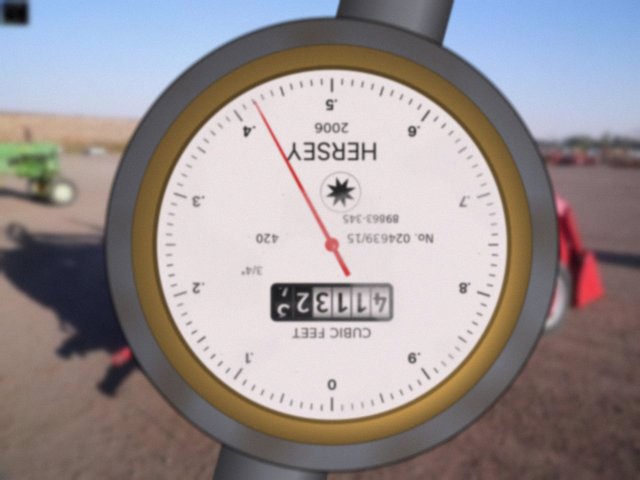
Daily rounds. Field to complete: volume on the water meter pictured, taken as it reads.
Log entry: 411323.42 ft³
